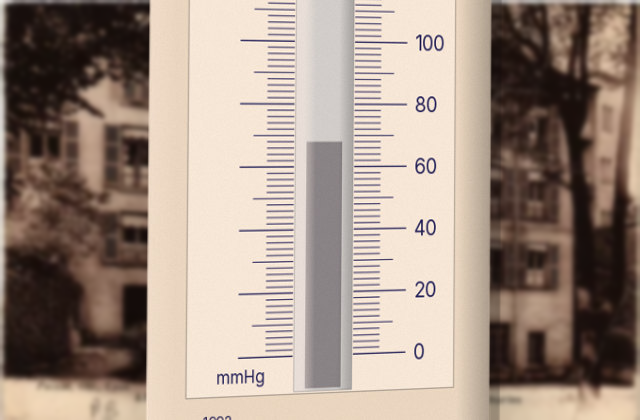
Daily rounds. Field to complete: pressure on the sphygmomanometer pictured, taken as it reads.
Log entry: 68 mmHg
